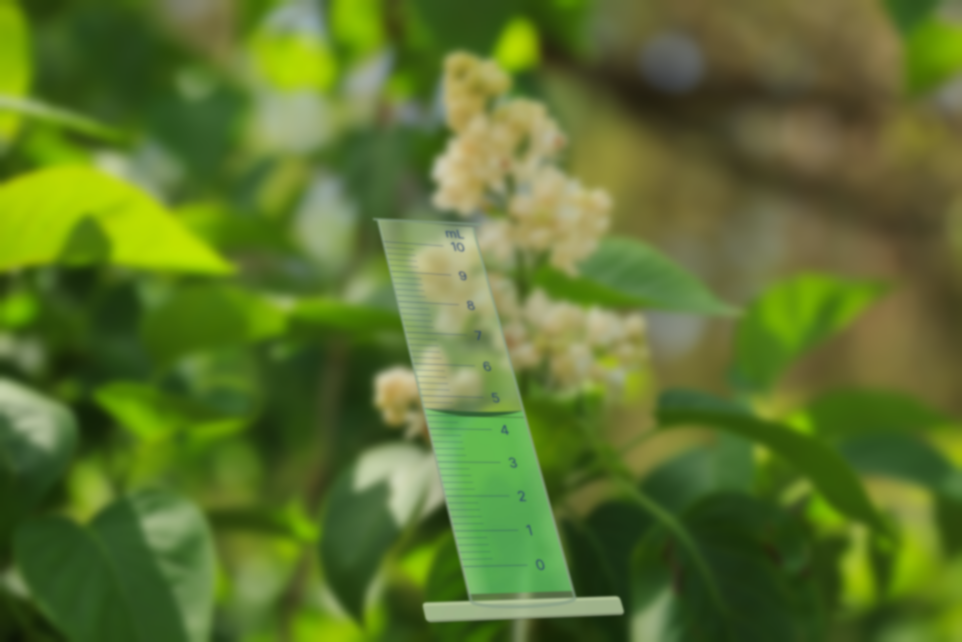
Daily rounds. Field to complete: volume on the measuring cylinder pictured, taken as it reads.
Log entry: 4.4 mL
